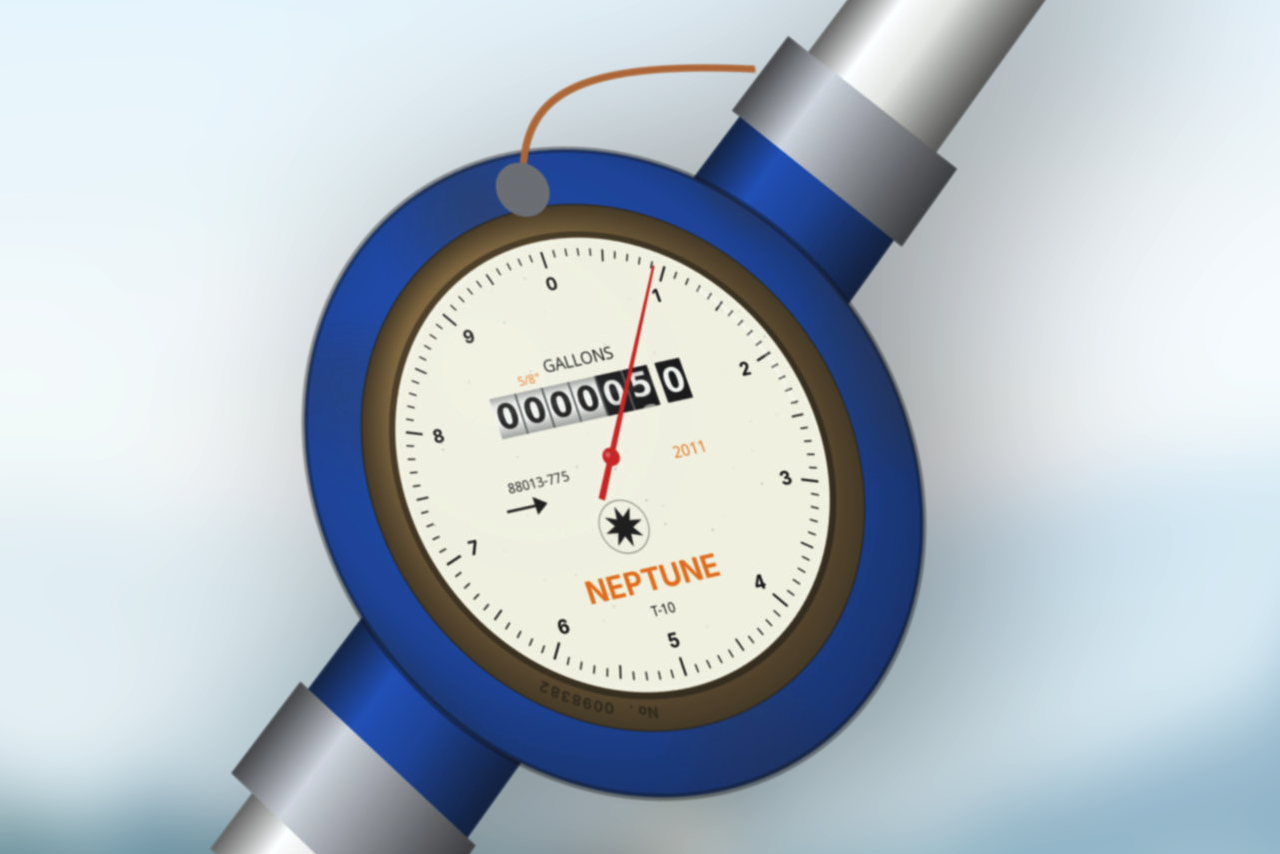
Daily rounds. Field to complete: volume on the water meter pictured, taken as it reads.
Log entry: 50.9 gal
